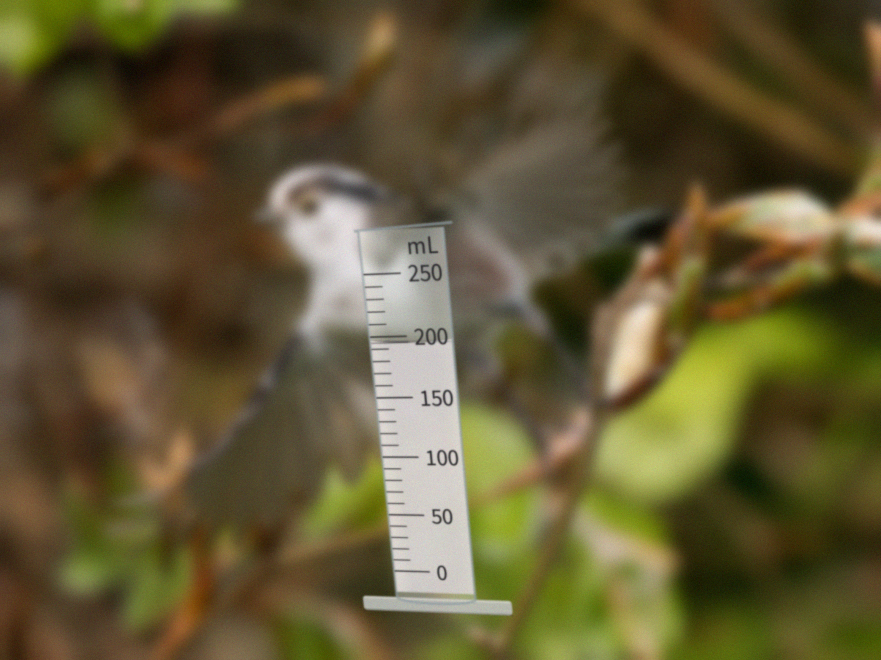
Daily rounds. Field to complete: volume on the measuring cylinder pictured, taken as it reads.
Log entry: 195 mL
